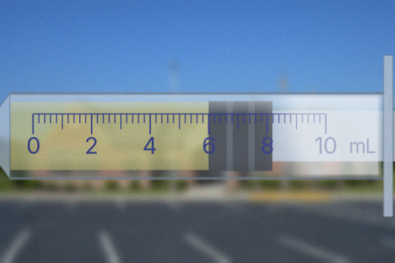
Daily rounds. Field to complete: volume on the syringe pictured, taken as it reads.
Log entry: 6 mL
